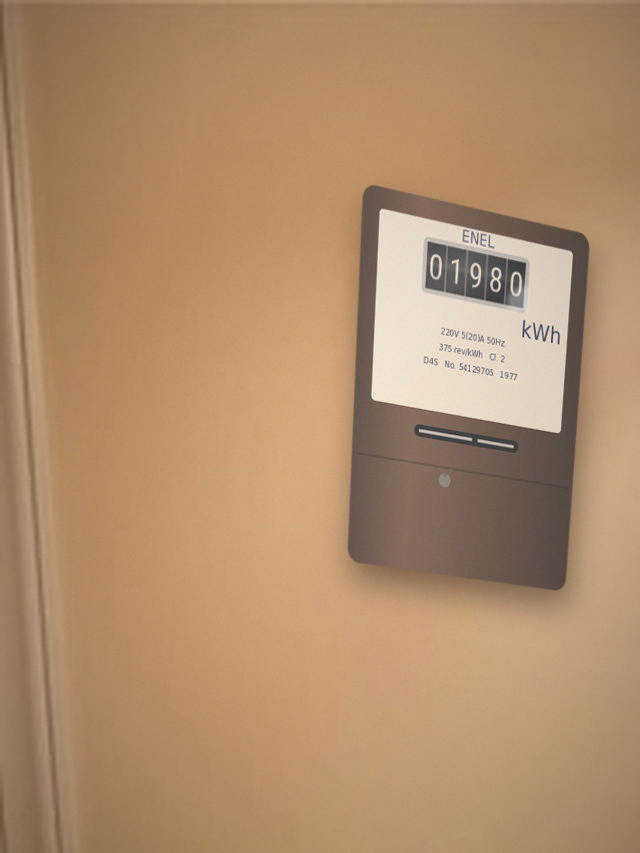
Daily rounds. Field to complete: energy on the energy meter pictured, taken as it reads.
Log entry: 1980 kWh
